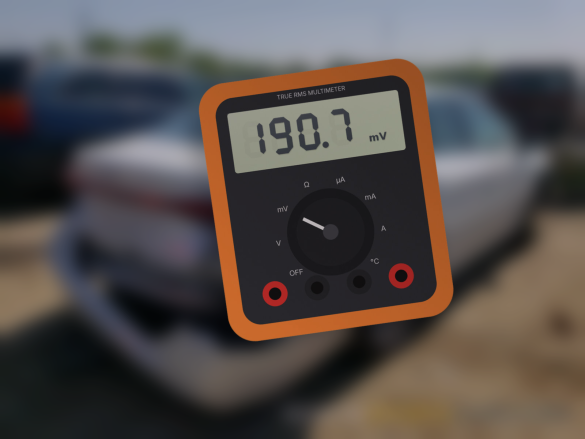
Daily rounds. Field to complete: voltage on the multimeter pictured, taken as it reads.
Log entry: 190.7 mV
